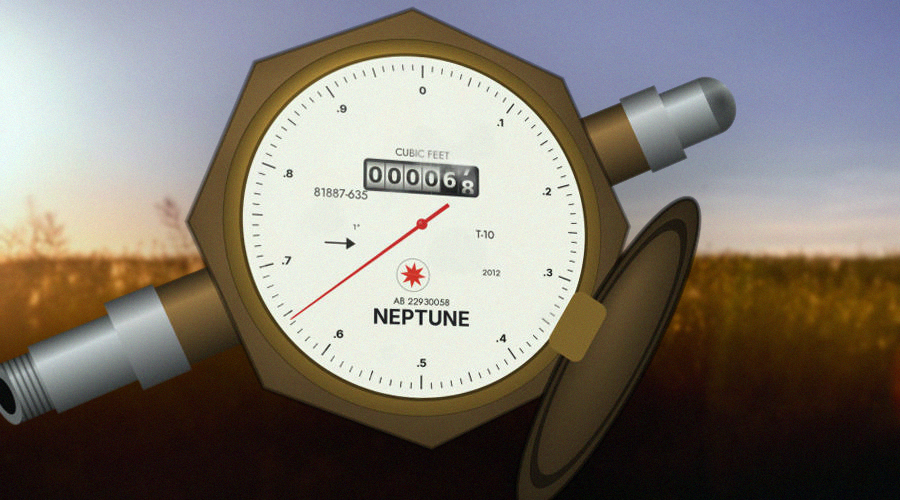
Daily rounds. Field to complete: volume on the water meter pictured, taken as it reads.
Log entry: 67.64 ft³
